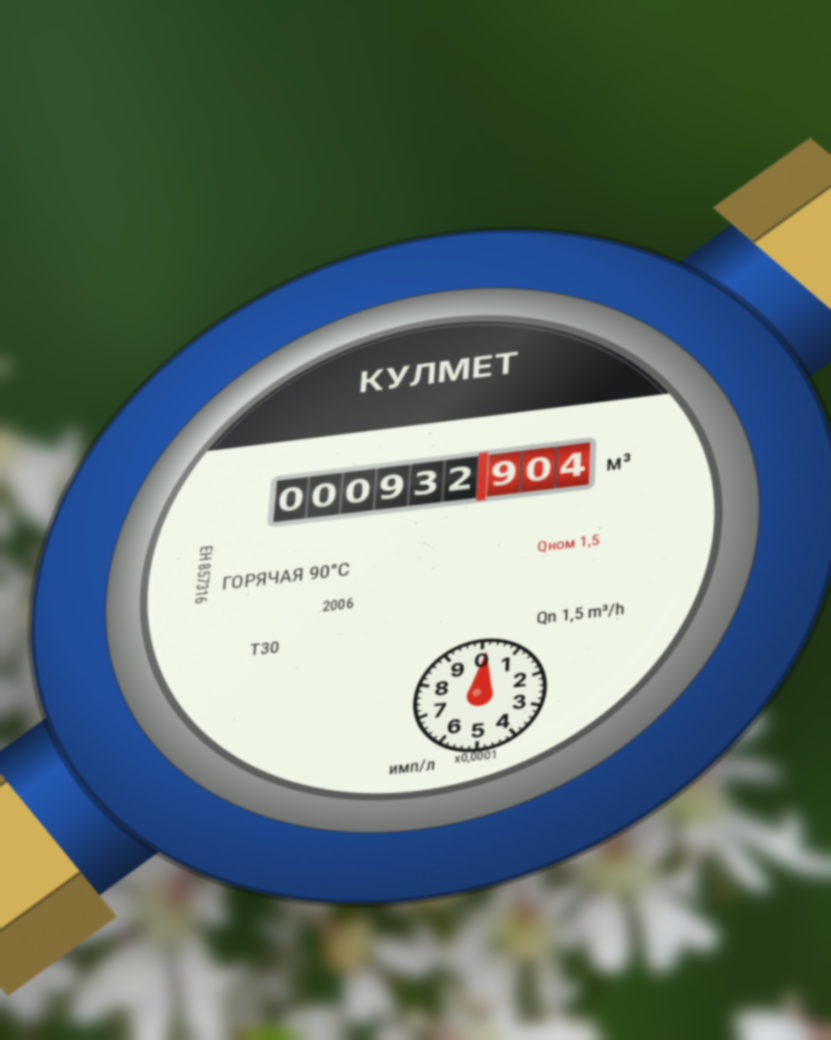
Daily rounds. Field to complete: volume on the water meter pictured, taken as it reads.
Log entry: 932.9040 m³
